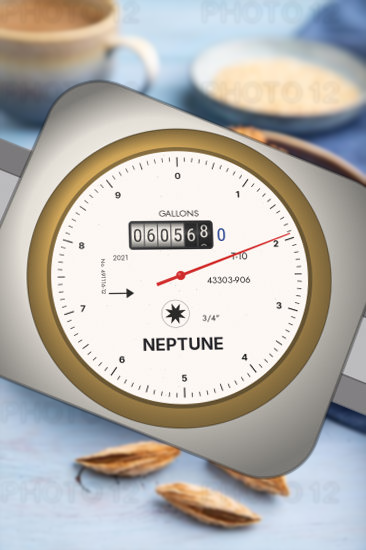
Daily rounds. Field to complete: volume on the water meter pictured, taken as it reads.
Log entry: 605681.9 gal
